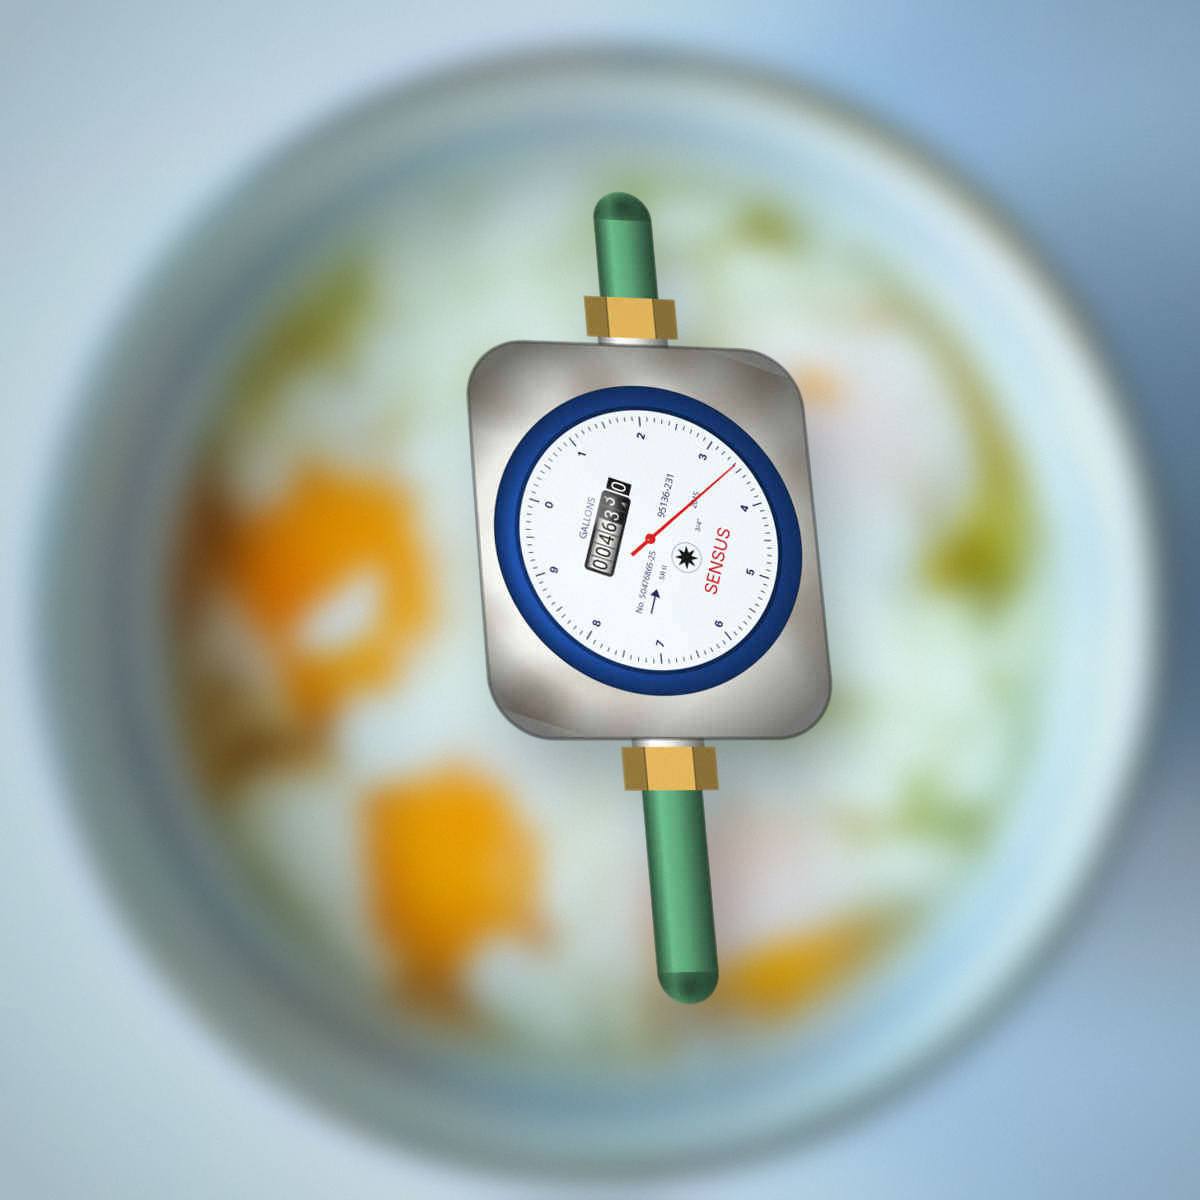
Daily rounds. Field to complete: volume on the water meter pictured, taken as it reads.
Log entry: 46333.4 gal
